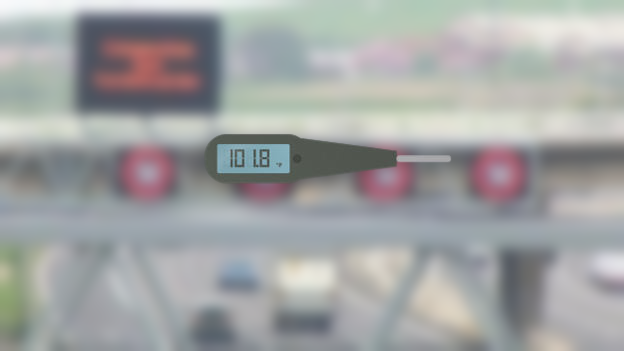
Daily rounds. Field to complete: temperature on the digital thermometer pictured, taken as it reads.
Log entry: 101.8 °F
